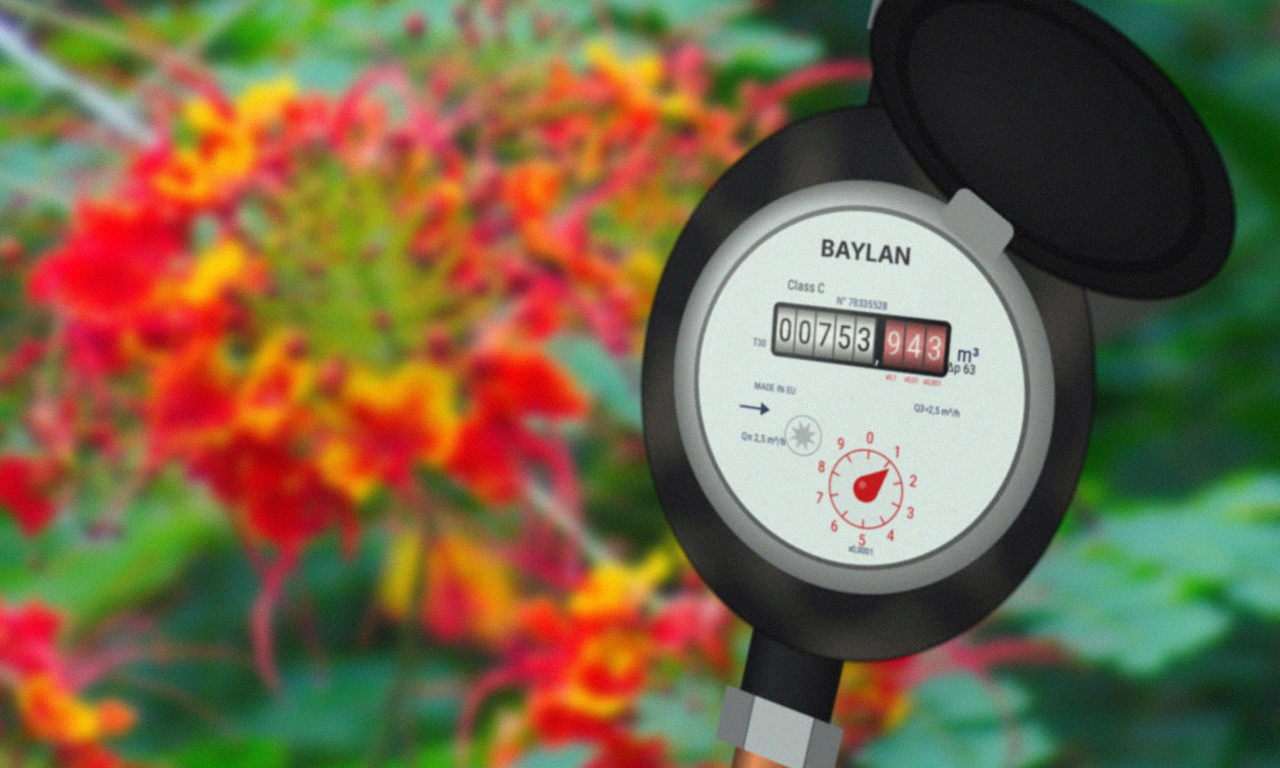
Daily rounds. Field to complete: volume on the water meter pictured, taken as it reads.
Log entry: 753.9431 m³
